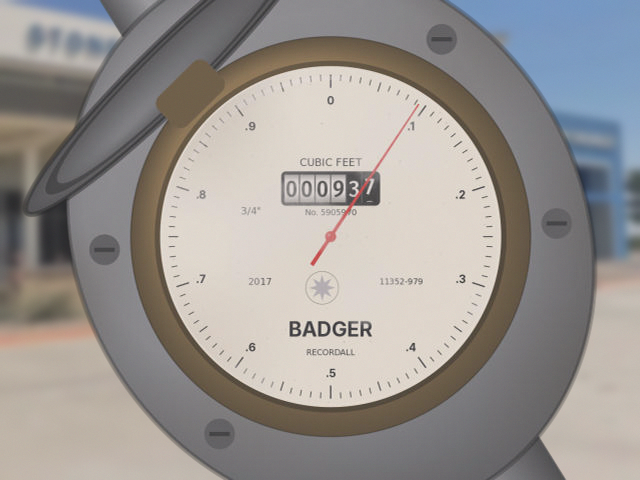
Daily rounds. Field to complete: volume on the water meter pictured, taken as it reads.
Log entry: 937.09 ft³
